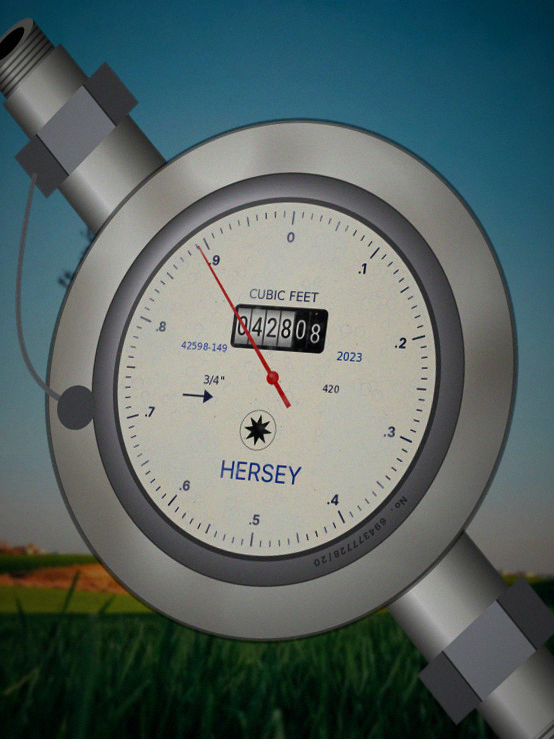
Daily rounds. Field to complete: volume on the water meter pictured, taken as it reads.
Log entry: 42807.89 ft³
